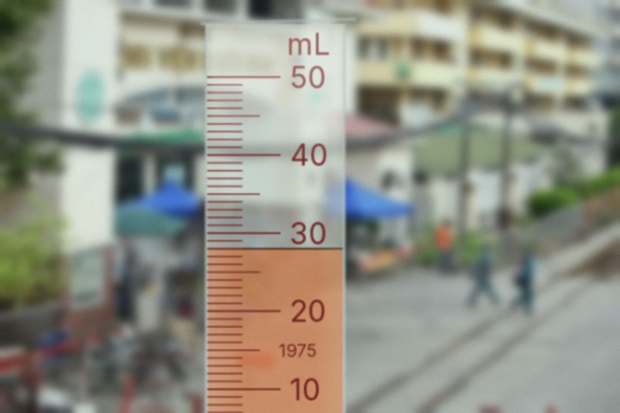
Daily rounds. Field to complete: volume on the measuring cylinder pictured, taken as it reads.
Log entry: 28 mL
